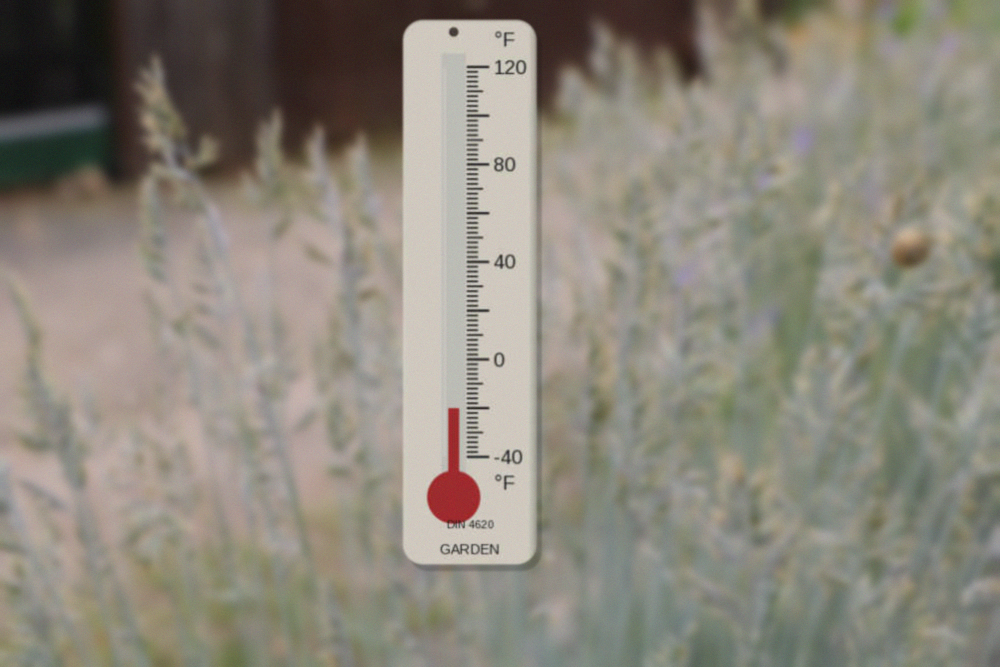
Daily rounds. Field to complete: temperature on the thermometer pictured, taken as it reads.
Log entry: -20 °F
